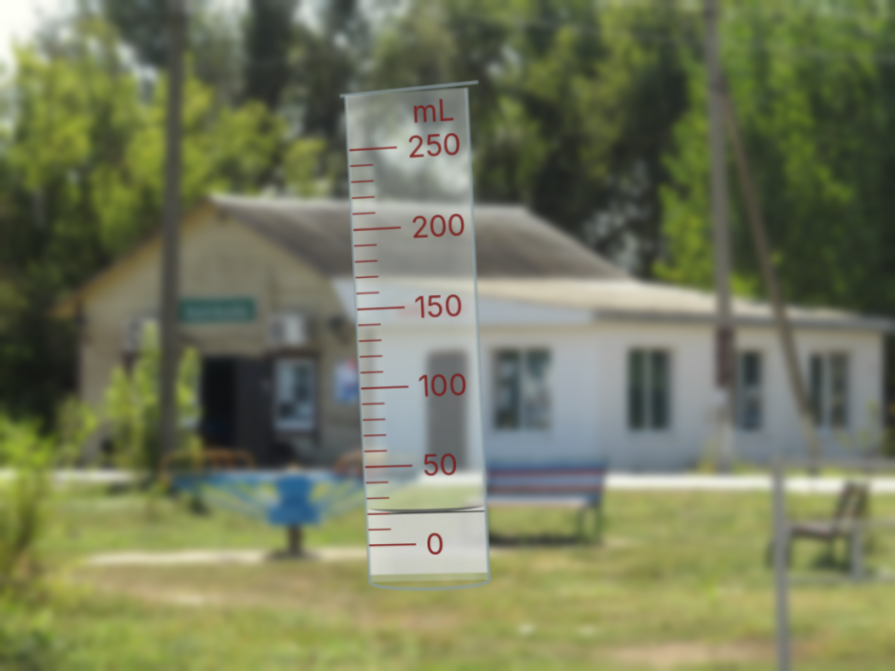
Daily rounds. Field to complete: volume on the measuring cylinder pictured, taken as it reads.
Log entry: 20 mL
